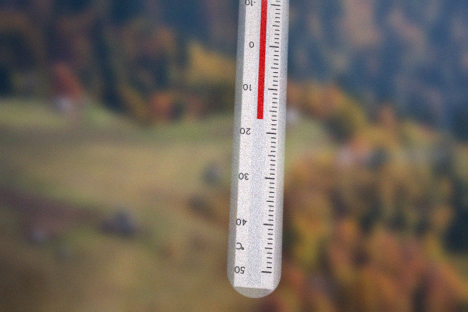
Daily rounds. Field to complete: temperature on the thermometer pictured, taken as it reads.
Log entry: 17 °C
